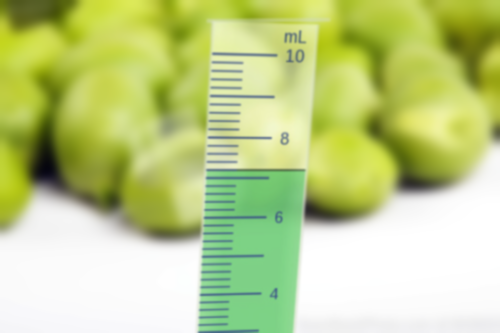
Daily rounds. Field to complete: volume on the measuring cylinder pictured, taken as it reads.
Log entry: 7.2 mL
